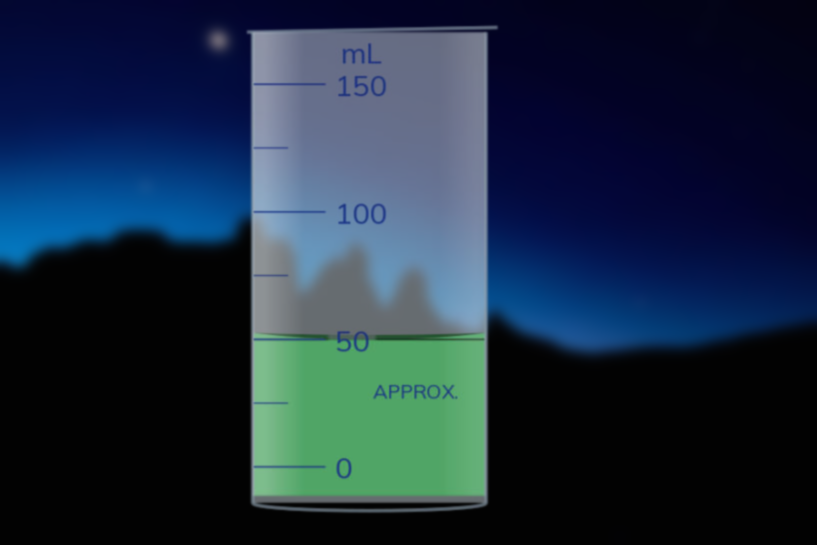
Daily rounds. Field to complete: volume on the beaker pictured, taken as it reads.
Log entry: 50 mL
